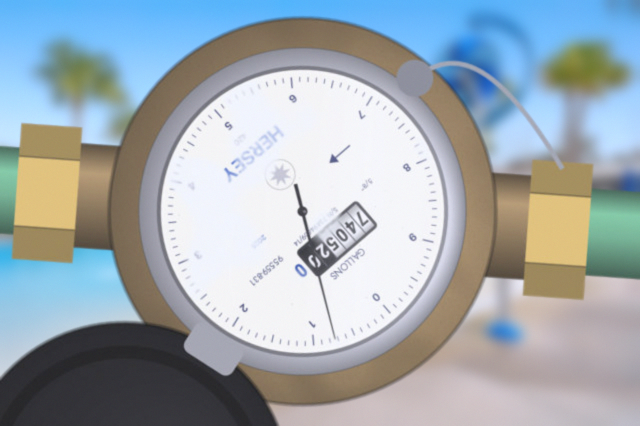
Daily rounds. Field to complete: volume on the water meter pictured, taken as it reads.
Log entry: 7405200.7 gal
